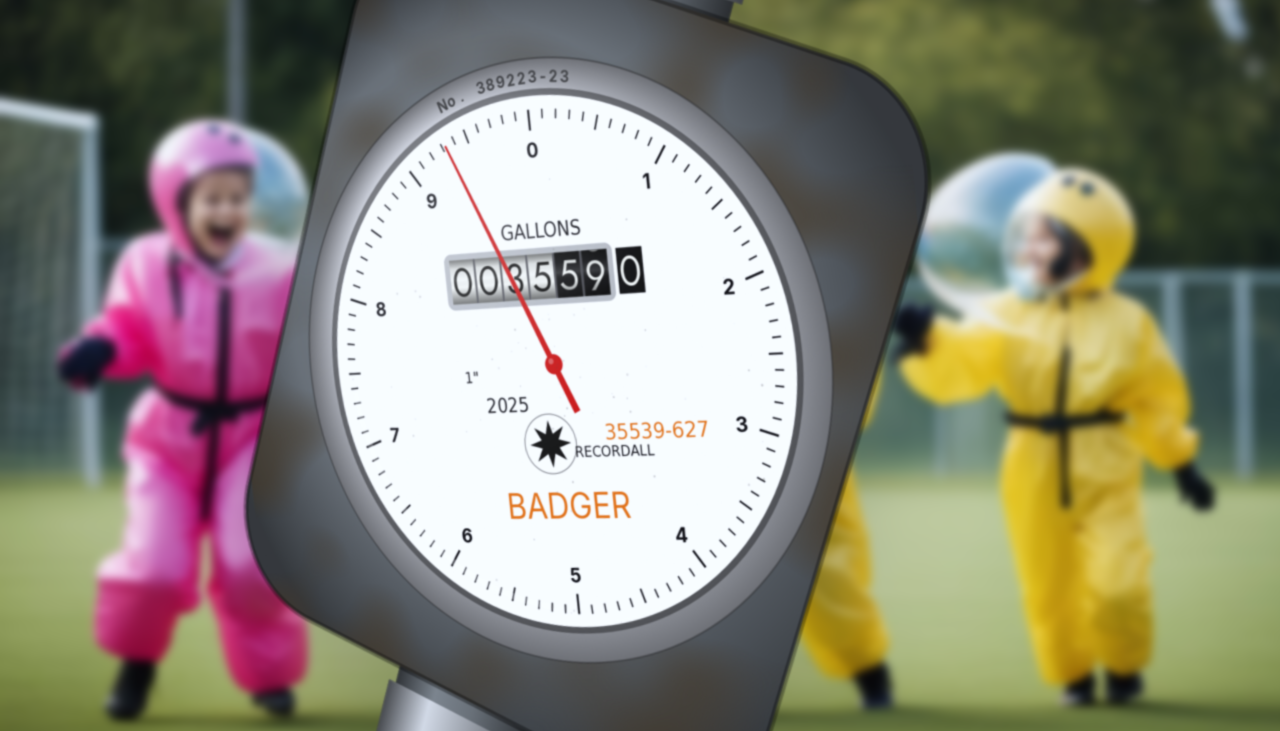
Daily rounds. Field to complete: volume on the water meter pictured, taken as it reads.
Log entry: 35589.3 gal
